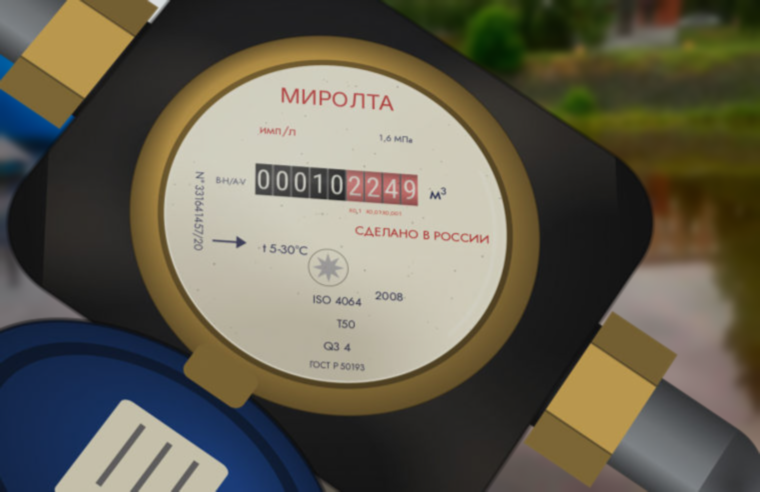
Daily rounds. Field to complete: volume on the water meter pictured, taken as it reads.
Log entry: 10.2249 m³
